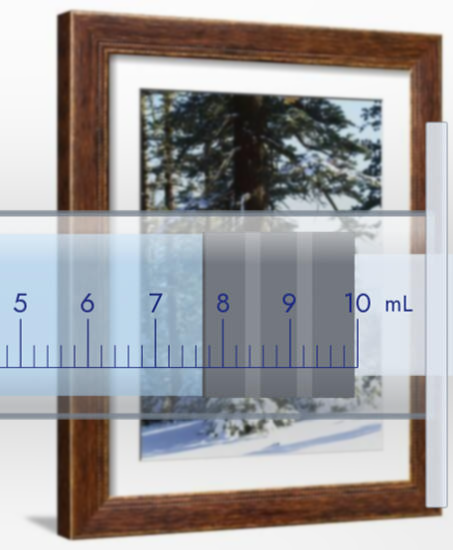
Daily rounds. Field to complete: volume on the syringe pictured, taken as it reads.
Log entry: 7.7 mL
